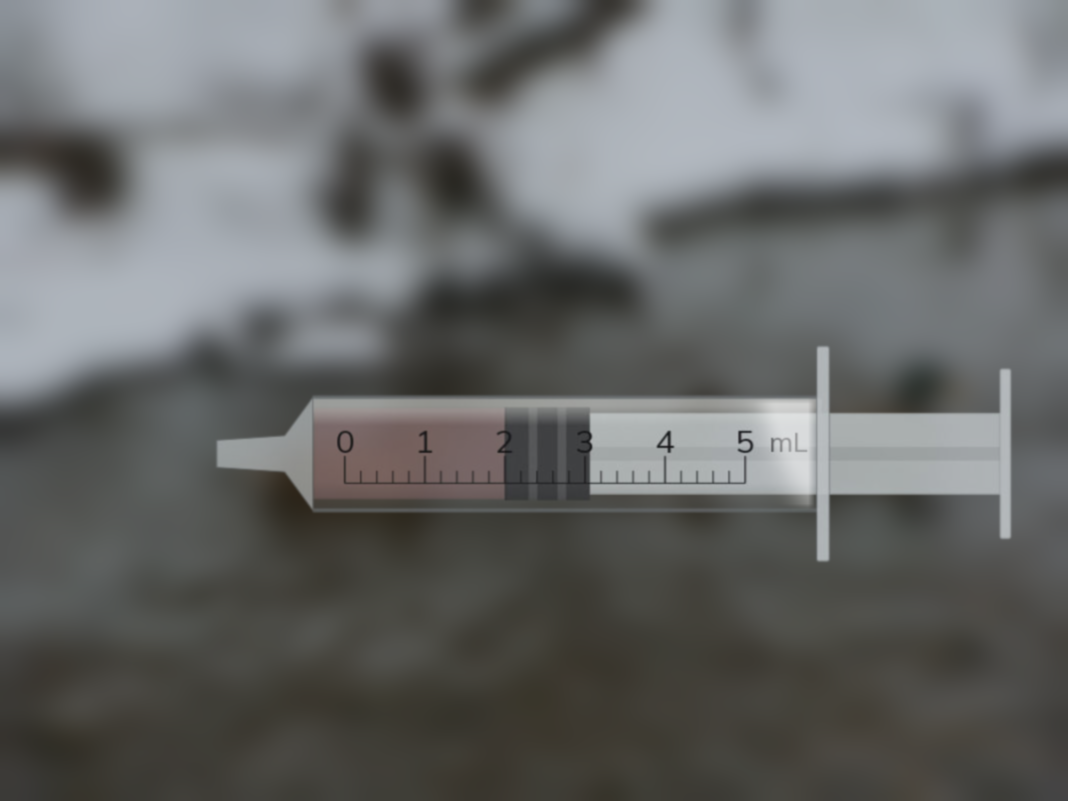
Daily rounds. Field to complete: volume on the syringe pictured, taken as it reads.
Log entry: 2 mL
